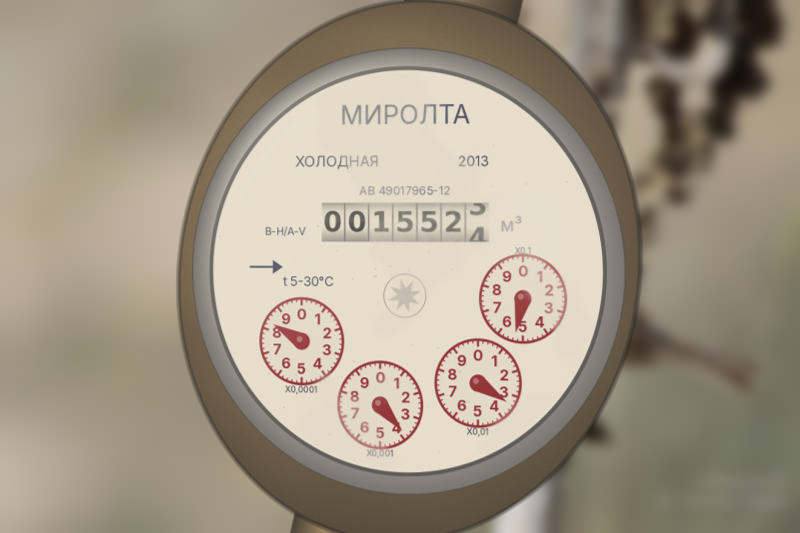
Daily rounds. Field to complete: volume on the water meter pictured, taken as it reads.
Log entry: 15523.5338 m³
